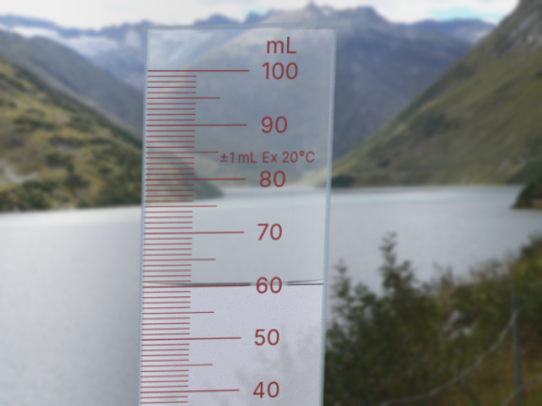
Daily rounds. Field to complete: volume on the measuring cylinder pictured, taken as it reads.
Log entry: 60 mL
